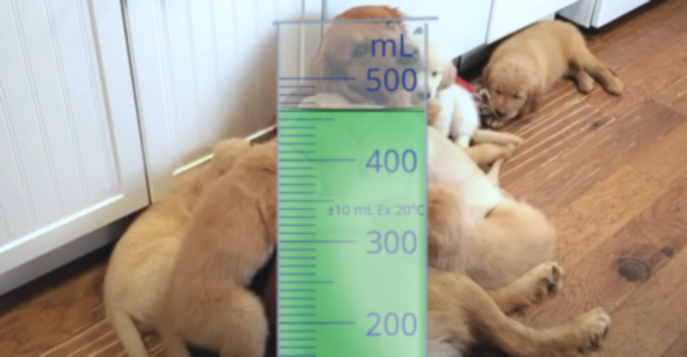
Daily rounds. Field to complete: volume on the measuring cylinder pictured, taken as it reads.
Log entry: 460 mL
